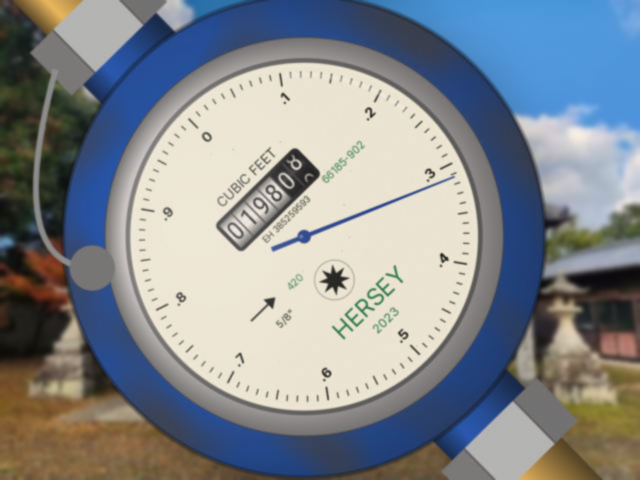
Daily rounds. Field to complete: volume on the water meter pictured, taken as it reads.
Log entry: 19808.31 ft³
